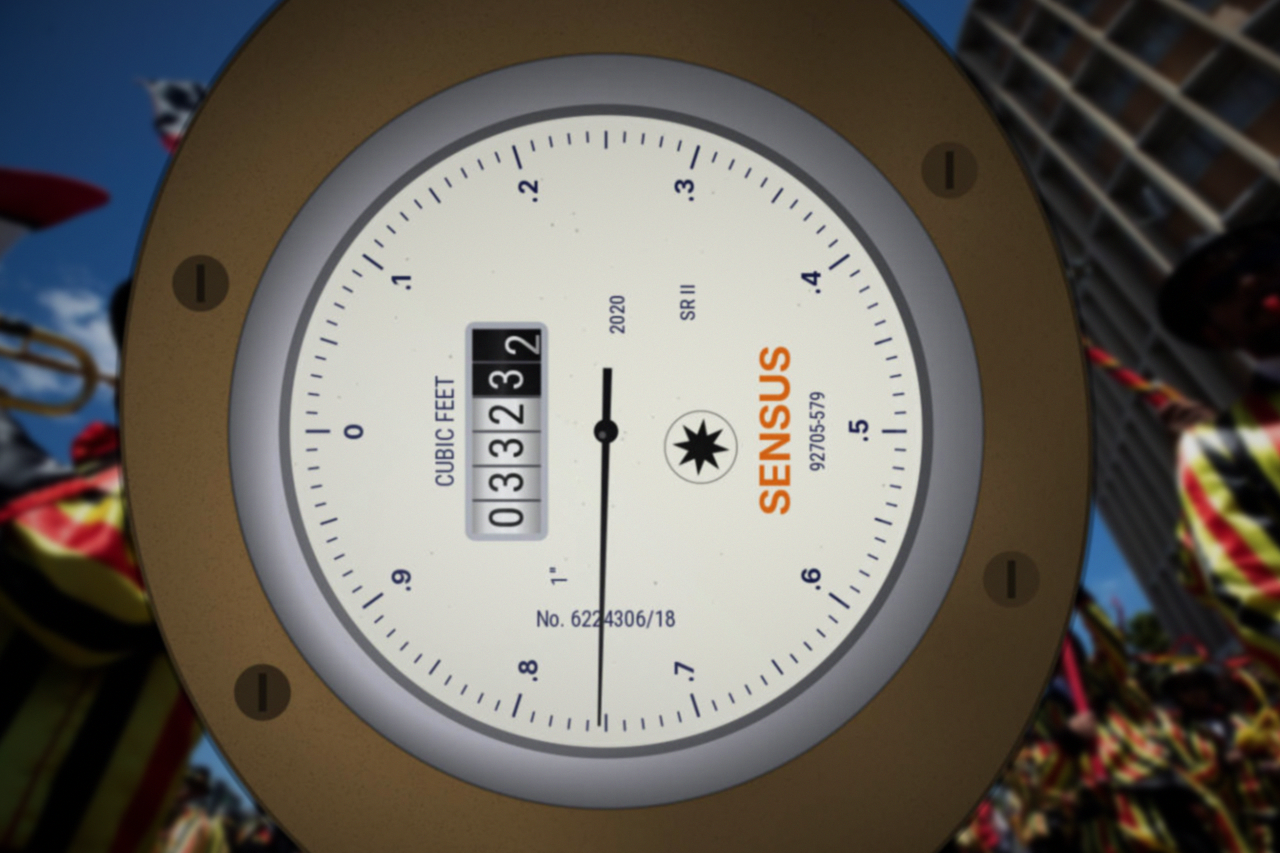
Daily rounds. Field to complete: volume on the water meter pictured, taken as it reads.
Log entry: 33231.75 ft³
